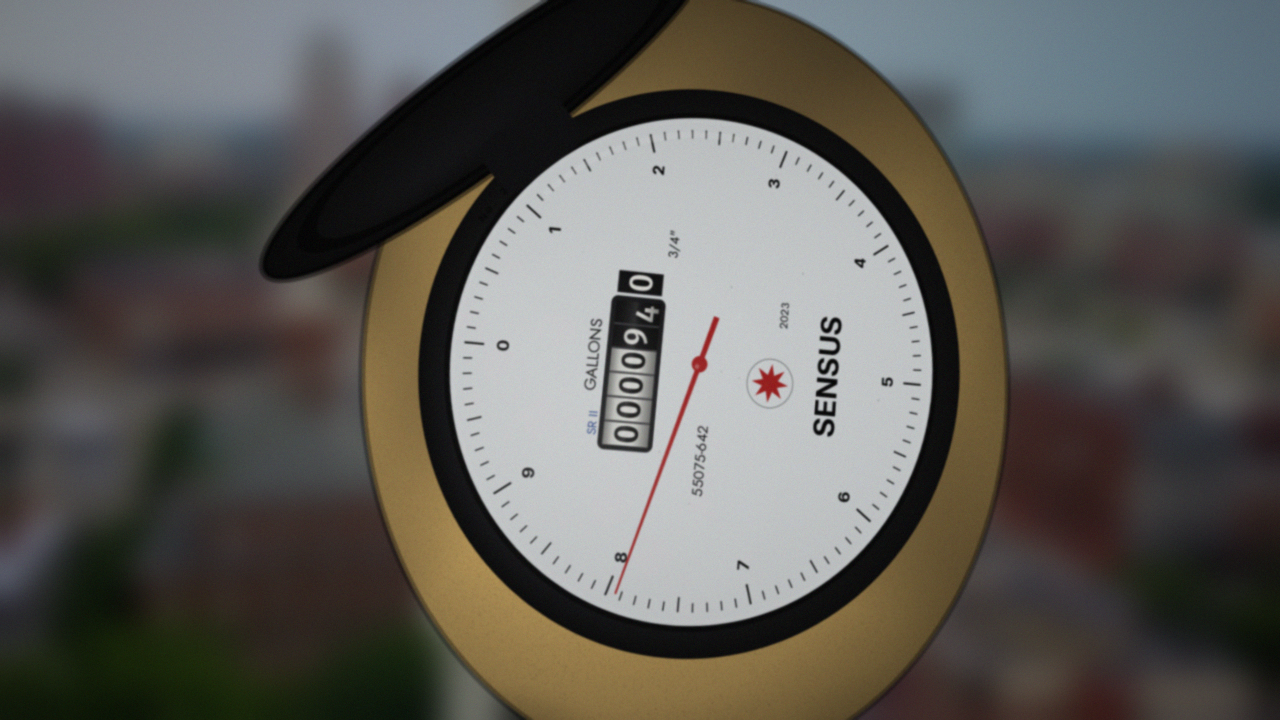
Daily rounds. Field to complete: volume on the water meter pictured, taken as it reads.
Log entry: 937.9 gal
